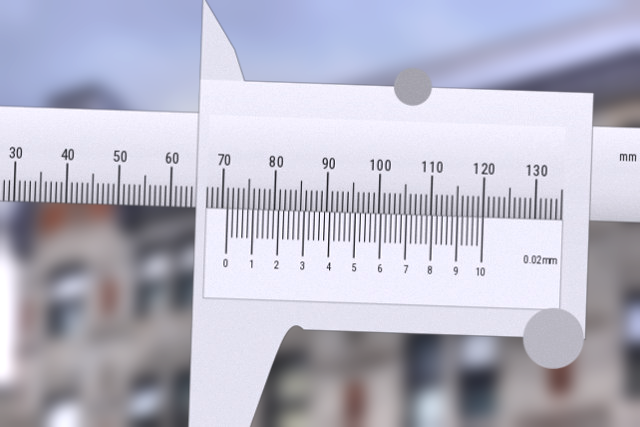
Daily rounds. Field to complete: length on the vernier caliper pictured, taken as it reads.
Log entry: 71.0 mm
